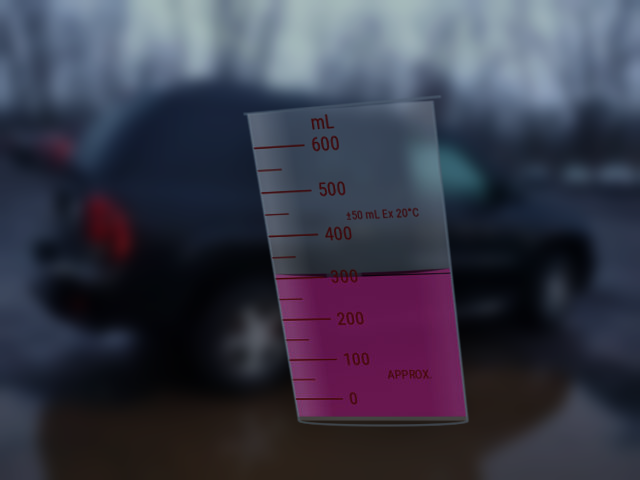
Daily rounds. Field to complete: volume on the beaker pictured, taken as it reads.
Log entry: 300 mL
